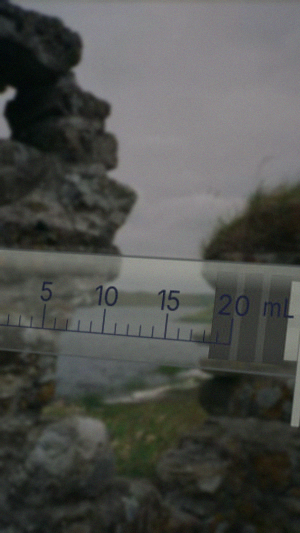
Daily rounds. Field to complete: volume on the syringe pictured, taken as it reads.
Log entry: 18.5 mL
